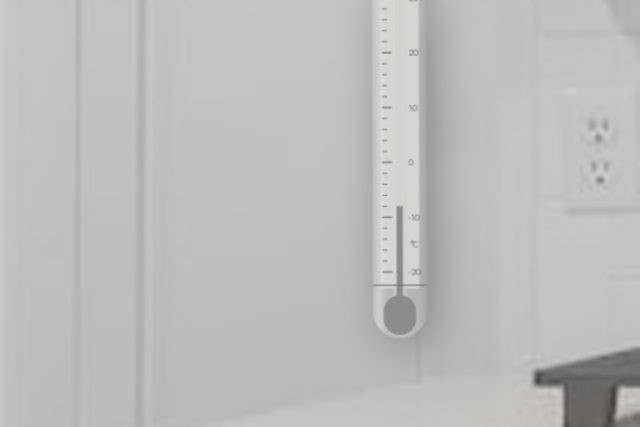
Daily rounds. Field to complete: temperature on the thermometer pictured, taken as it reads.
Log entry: -8 °C
